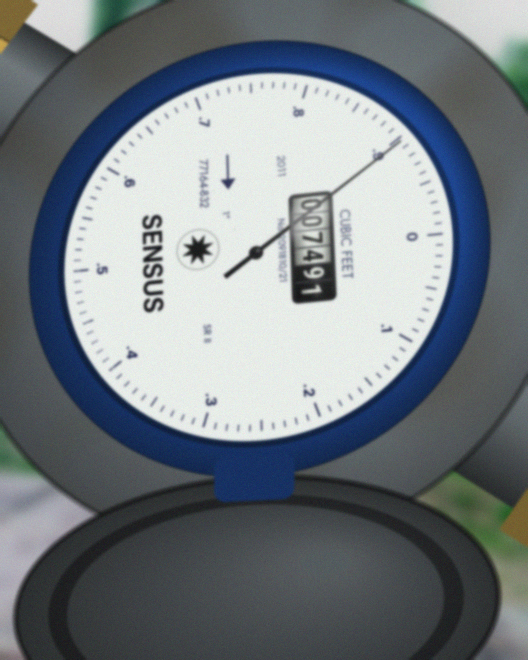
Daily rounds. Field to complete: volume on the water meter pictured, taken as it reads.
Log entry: 7490.90 ft³
